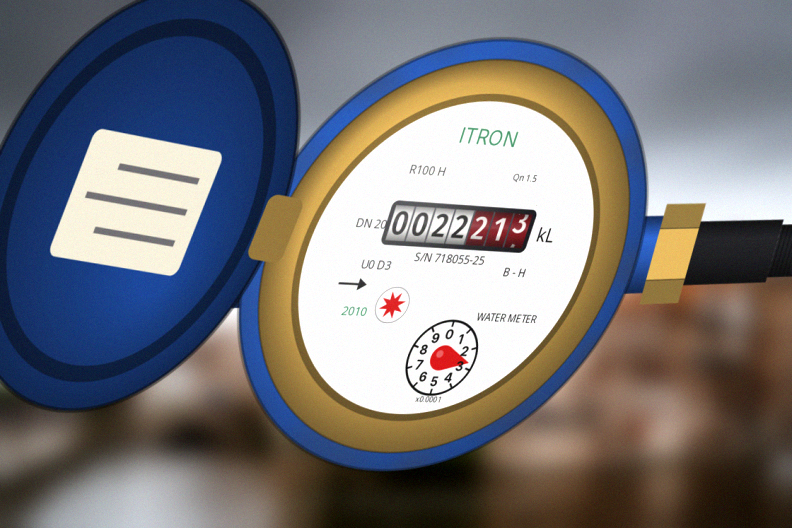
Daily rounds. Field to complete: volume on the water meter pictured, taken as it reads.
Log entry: 22.2132 kL
